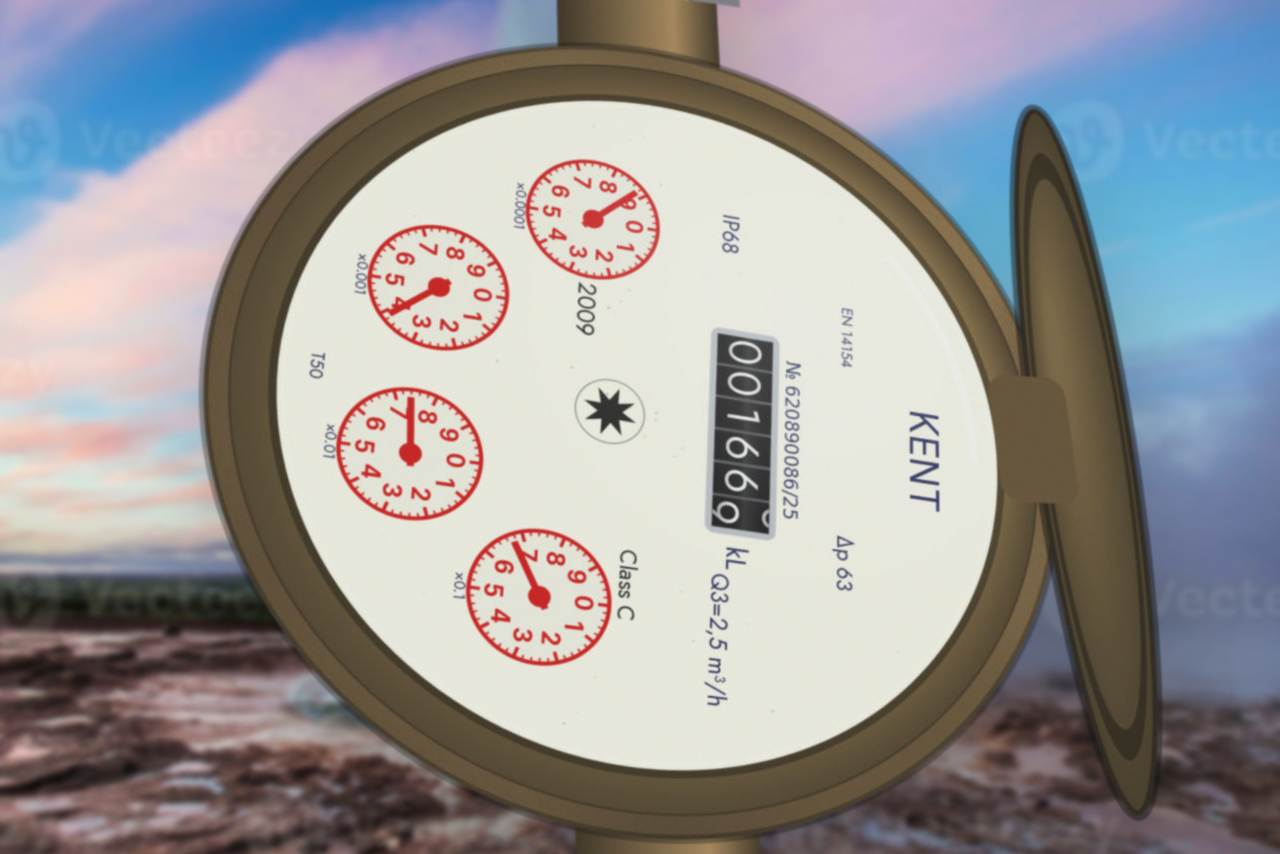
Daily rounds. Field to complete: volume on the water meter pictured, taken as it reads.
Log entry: 1668.6738 kL
